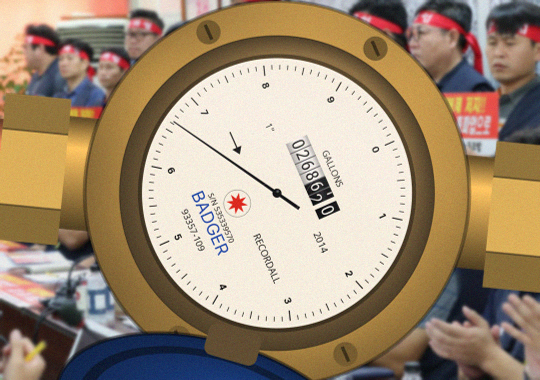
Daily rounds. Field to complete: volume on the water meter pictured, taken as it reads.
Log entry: 268616.6 gal
